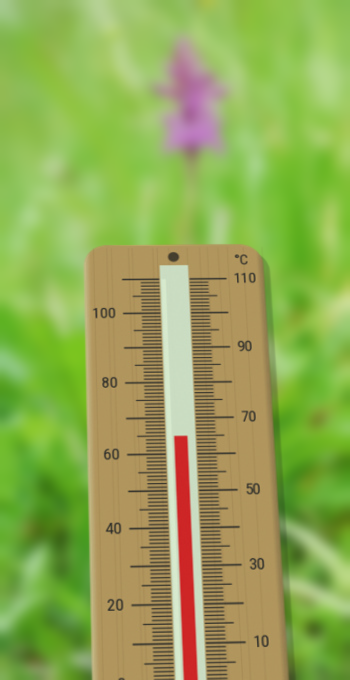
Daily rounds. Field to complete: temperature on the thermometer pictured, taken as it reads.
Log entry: 65 °C
